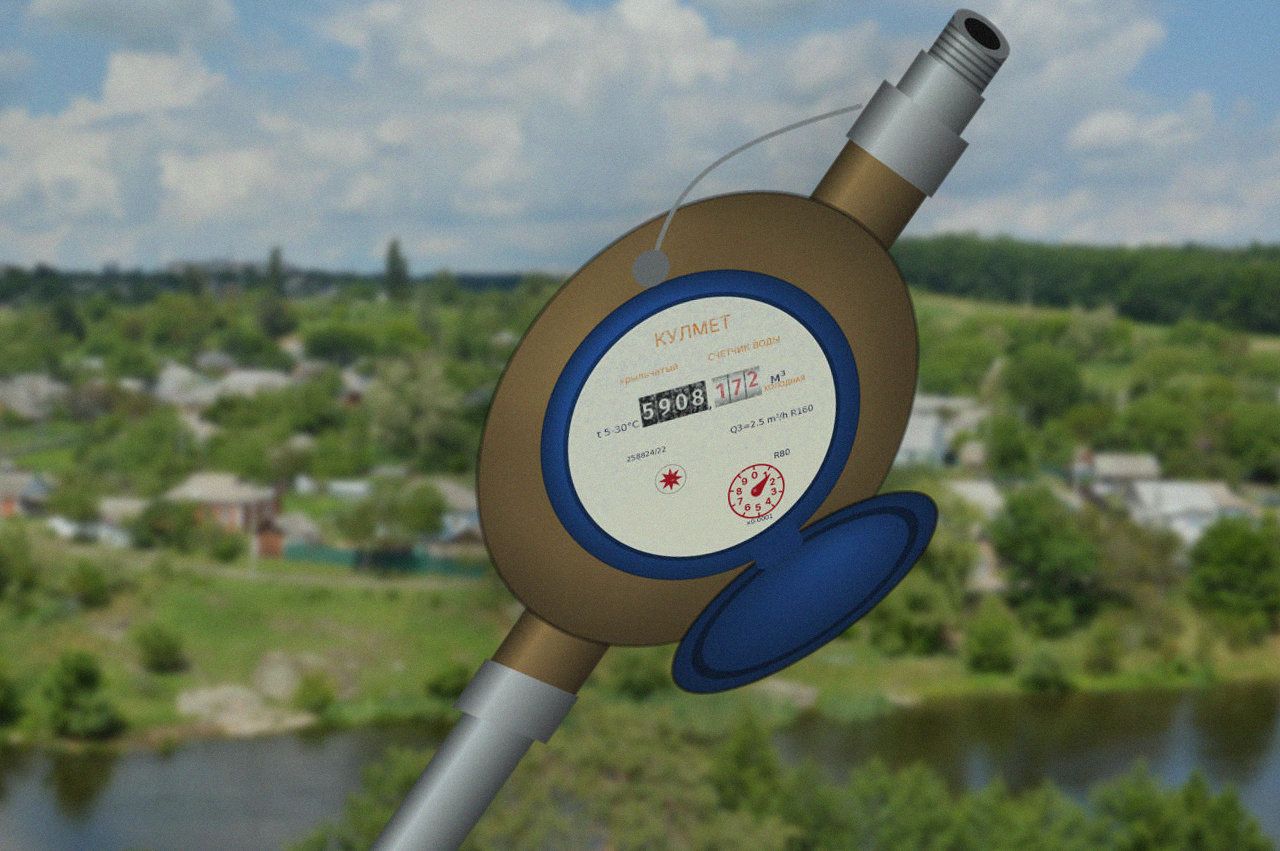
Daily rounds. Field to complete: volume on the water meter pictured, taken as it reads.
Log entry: 5908.1721 m³
